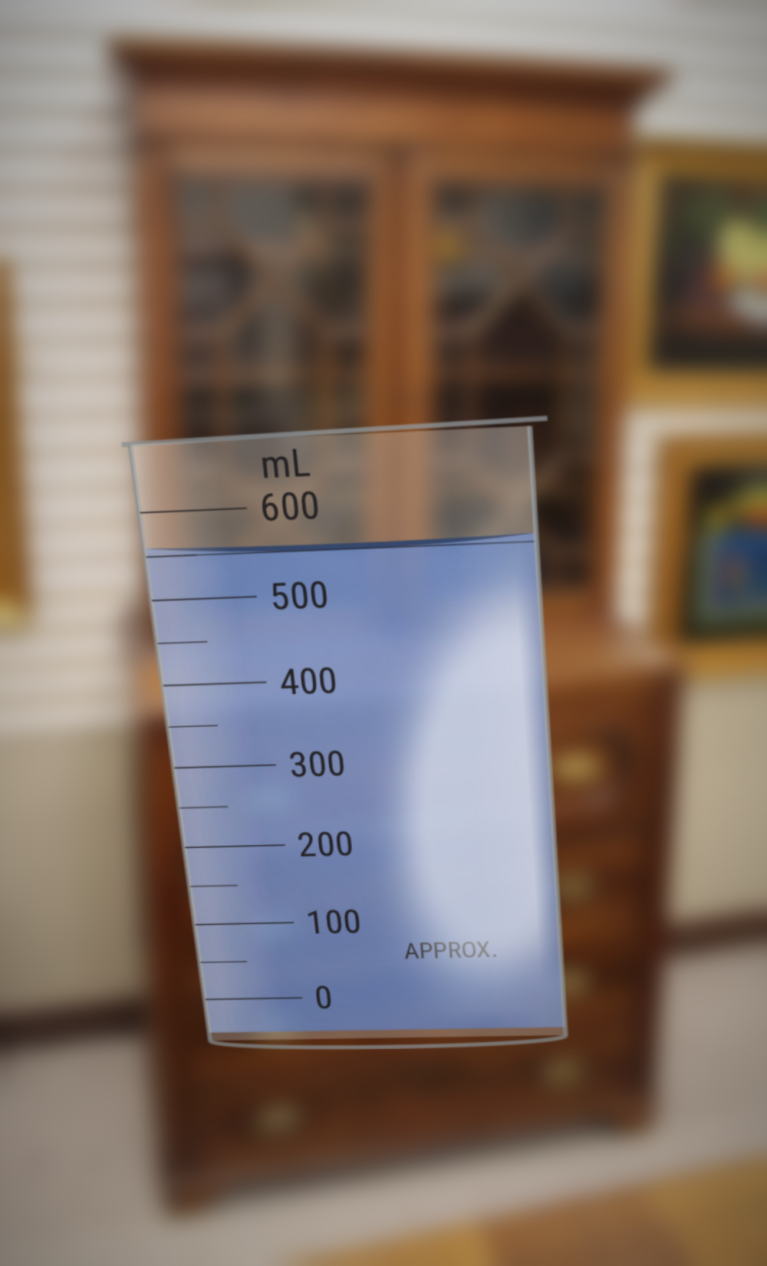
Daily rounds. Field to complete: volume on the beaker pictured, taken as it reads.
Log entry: 550 mL
